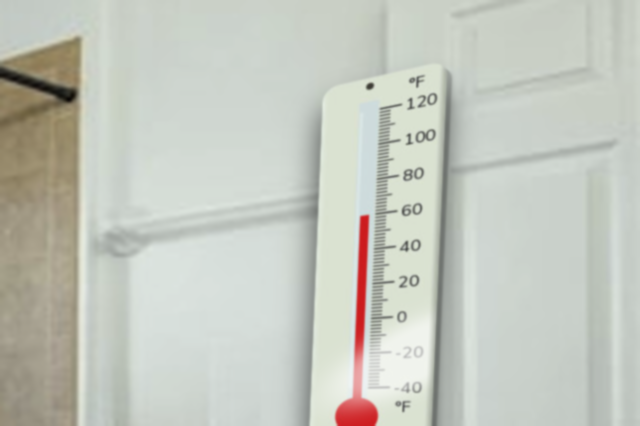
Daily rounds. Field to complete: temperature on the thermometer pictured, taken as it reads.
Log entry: 60 °F
